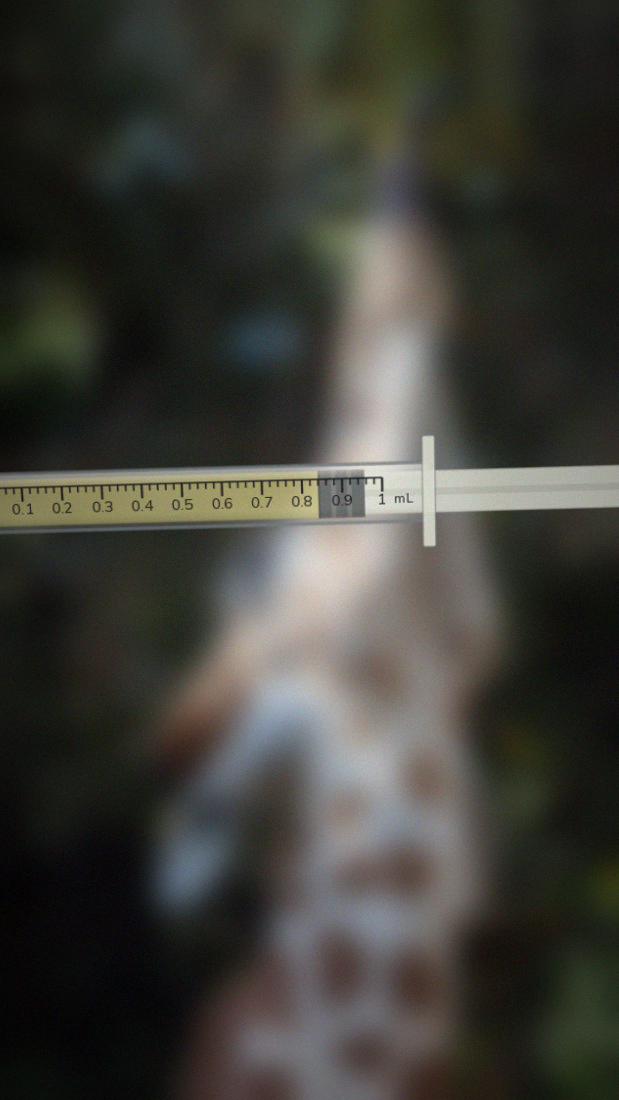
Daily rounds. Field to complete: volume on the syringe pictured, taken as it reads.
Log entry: 0.84 mL
